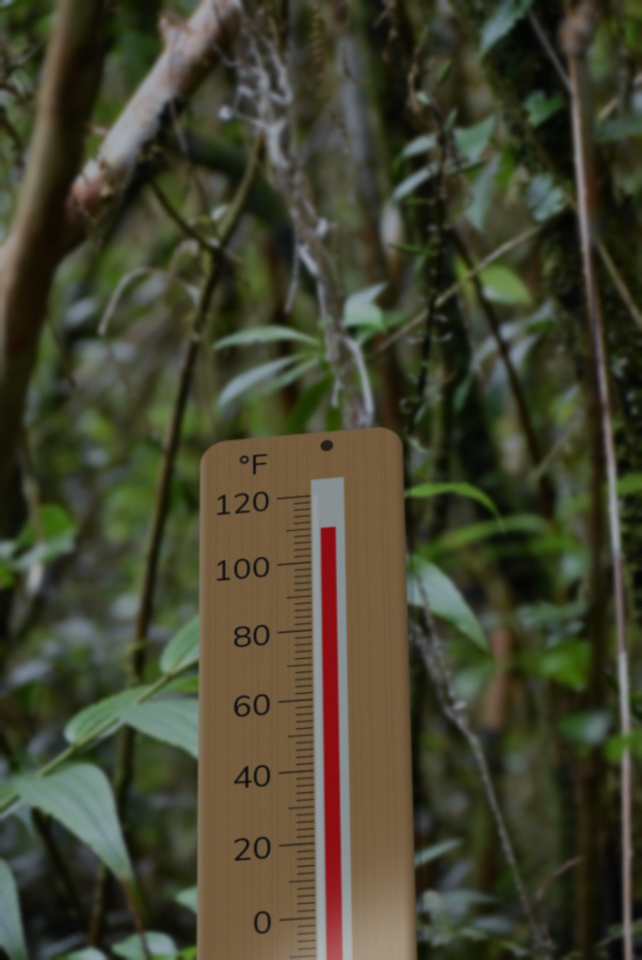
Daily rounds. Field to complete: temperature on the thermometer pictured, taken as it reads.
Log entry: 110 °F
